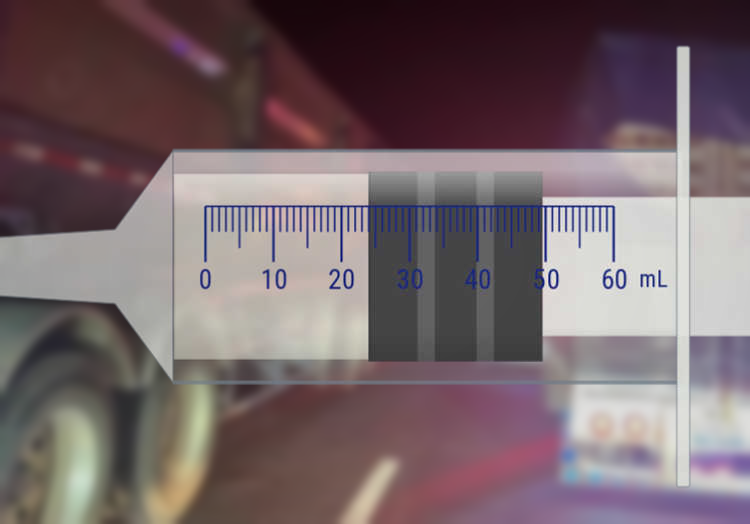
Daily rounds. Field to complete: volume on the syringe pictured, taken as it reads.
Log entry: 24 mL
